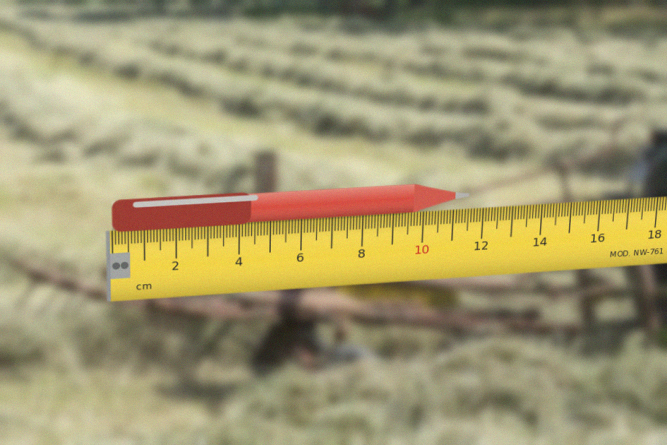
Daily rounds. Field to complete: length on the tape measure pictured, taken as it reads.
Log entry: 11.5 cm
